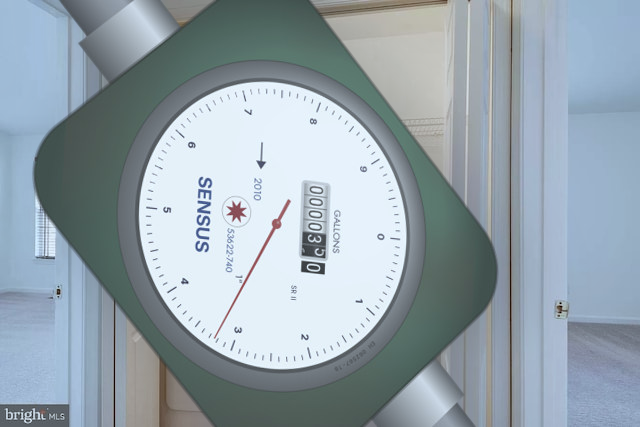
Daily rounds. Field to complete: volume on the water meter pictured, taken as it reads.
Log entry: 353.2 gal
